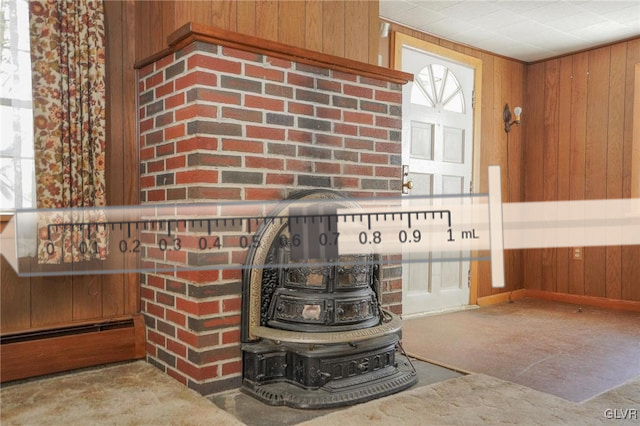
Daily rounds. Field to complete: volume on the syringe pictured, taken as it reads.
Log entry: 0.6 mL
